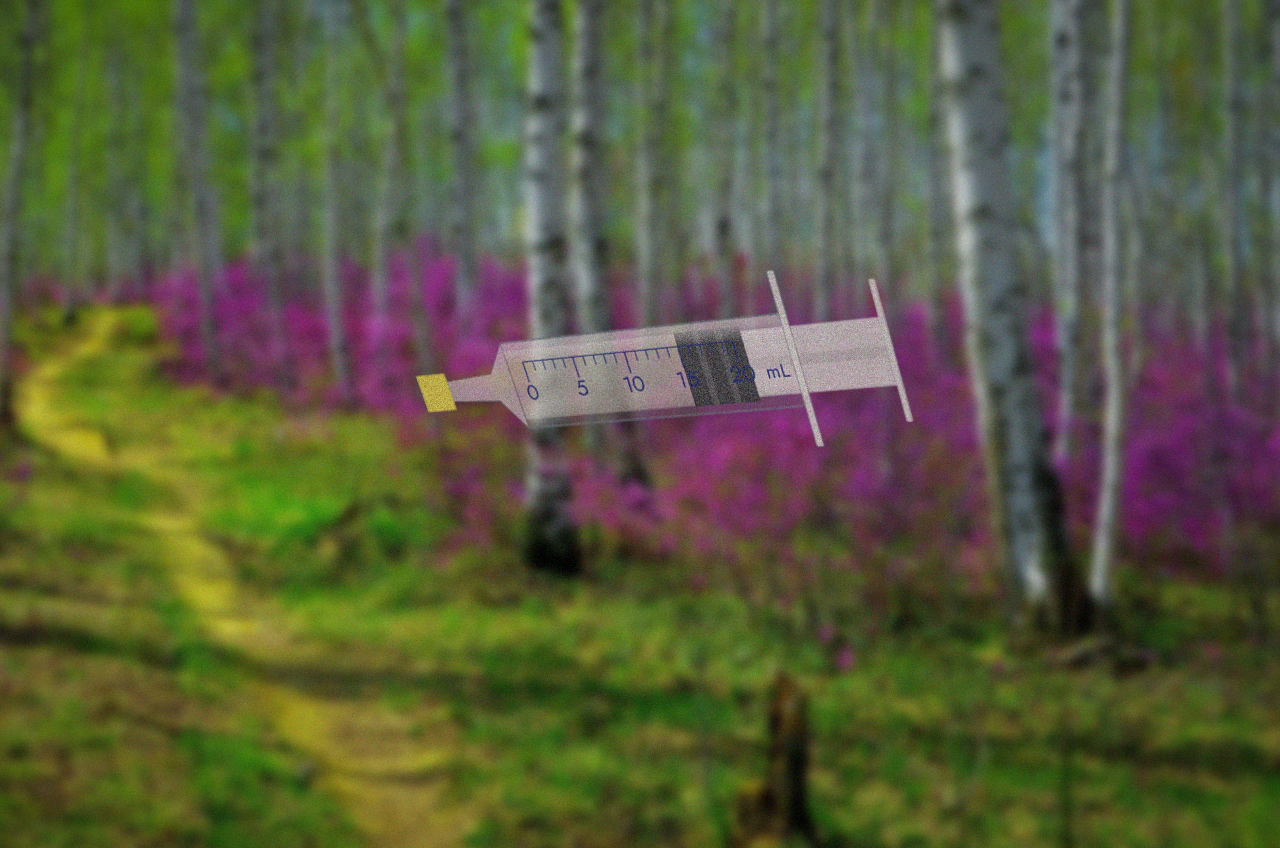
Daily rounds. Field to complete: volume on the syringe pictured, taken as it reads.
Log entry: 15 mL
